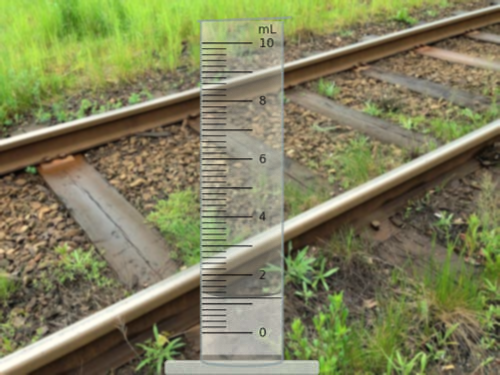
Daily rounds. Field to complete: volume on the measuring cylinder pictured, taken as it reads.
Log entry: 1.2 mL
